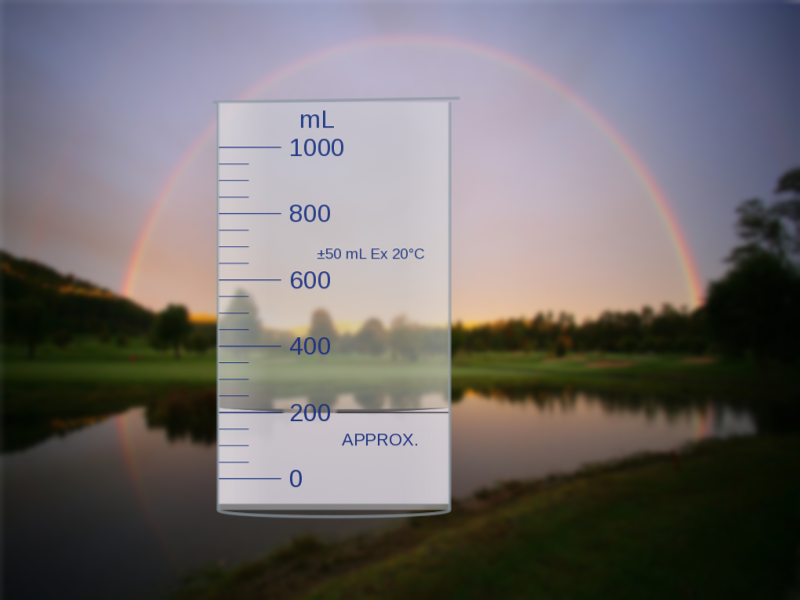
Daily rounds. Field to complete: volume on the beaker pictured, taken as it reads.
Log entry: 200 mL
